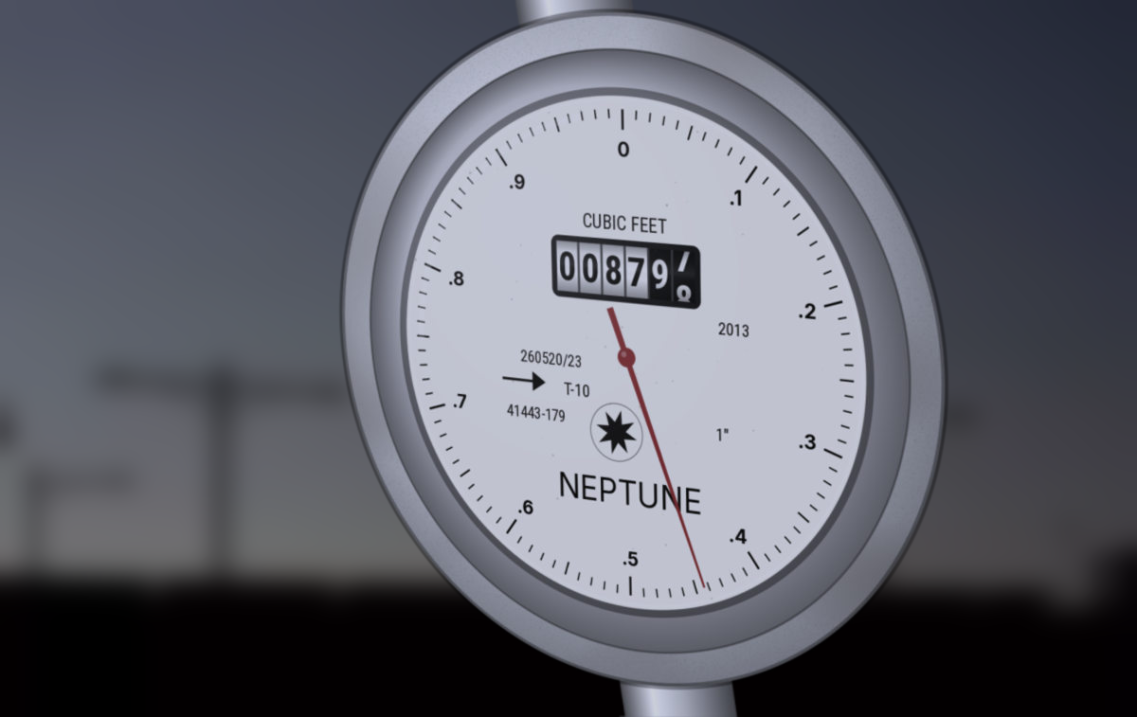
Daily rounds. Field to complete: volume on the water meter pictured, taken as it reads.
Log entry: 8797.44 ft³
